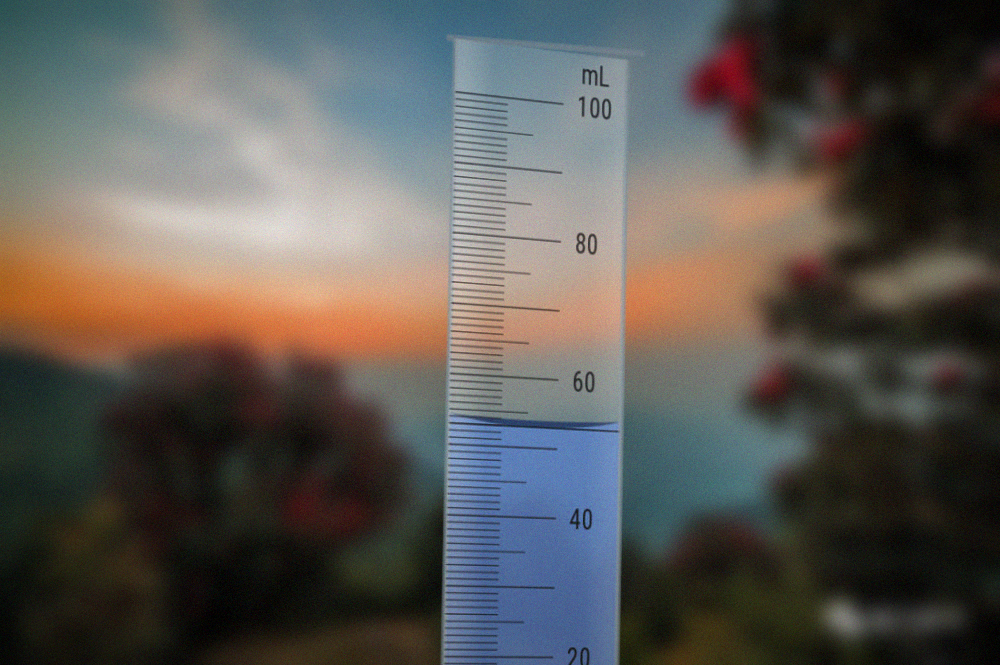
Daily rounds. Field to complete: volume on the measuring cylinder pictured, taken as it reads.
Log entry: 53 mL
